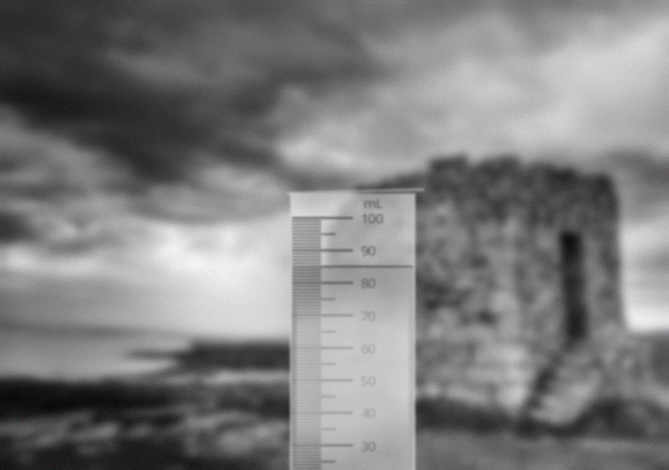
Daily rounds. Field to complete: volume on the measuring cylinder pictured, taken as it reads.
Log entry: 85 mL
